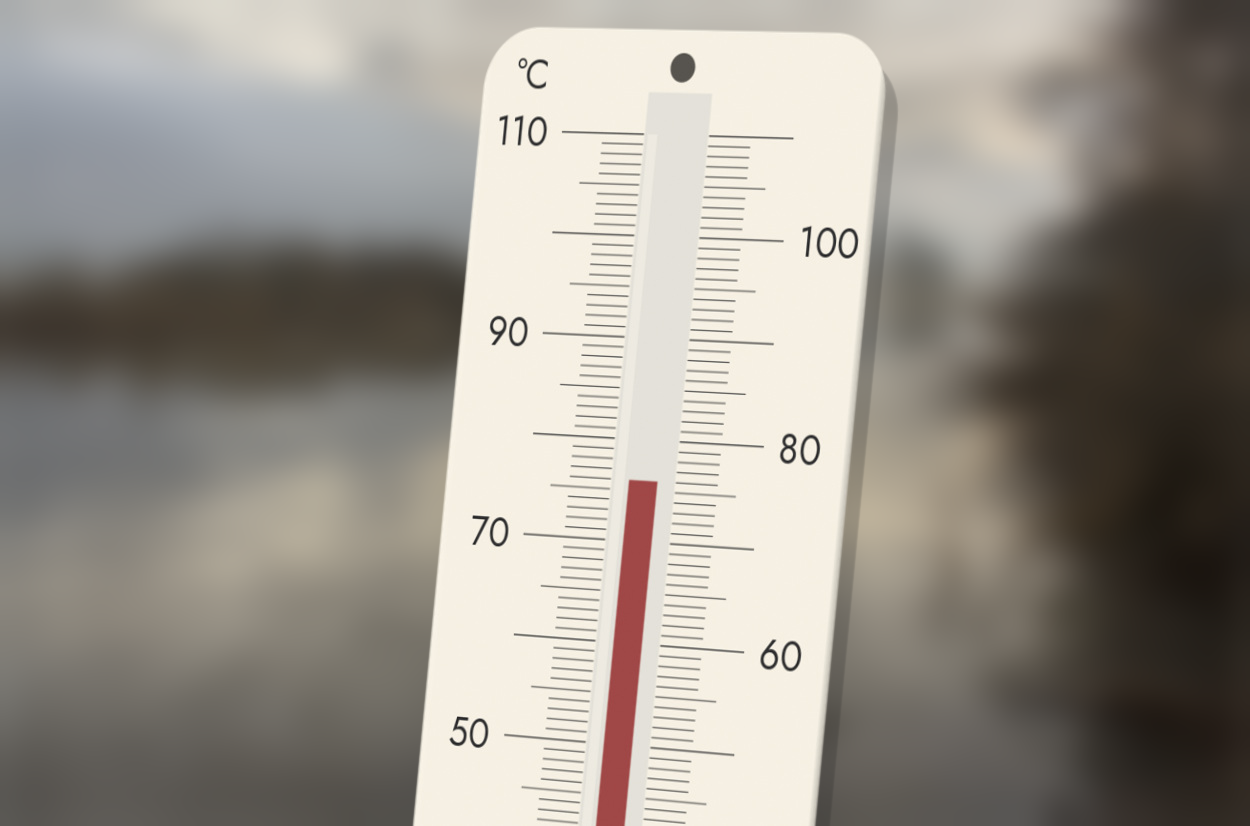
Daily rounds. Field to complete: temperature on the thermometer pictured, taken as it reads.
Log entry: 76 °C
